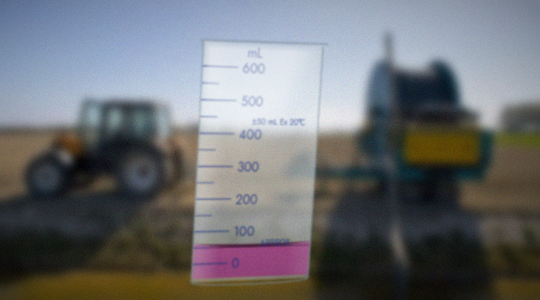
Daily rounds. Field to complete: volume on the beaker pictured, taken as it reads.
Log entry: 50 mL
